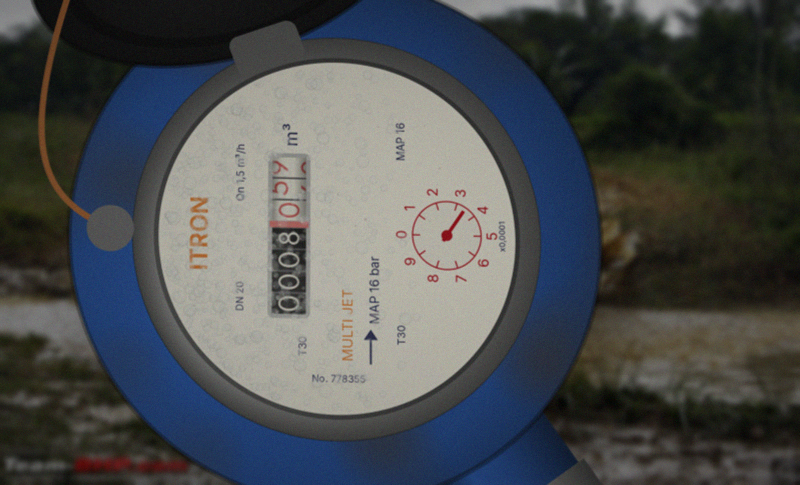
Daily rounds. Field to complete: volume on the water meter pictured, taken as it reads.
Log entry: 8.0593 m³
